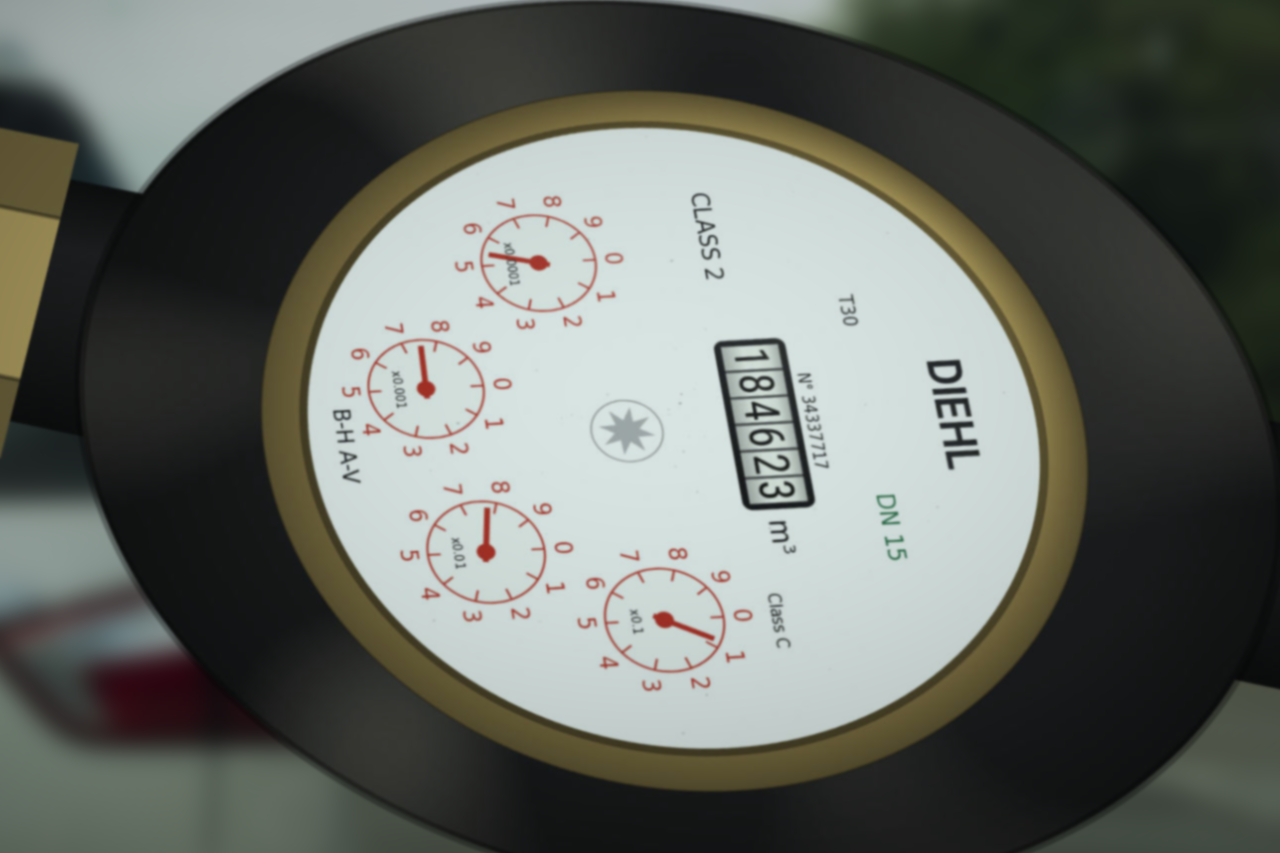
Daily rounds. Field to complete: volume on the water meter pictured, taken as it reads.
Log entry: 184623.0775 m³
